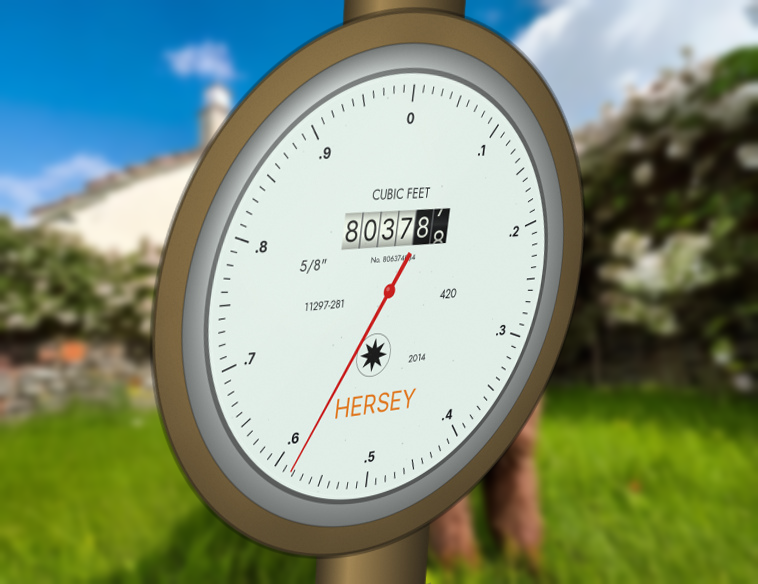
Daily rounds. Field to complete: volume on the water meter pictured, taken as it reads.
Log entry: 803787.58 ft³
